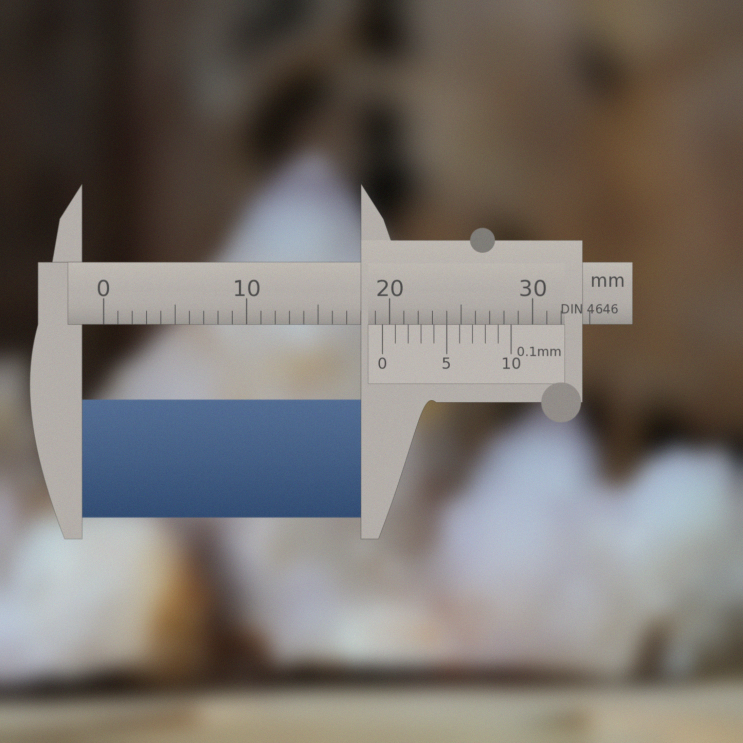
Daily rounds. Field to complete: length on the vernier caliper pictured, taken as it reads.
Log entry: 19.5 mm
